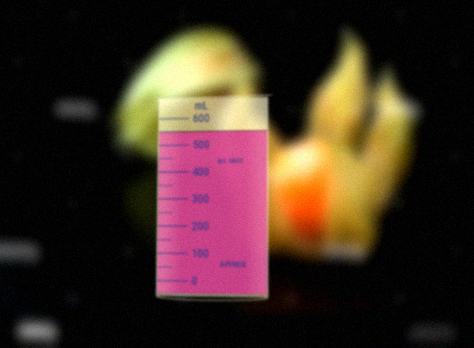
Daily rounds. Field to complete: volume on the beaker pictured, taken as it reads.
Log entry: 550 mL
